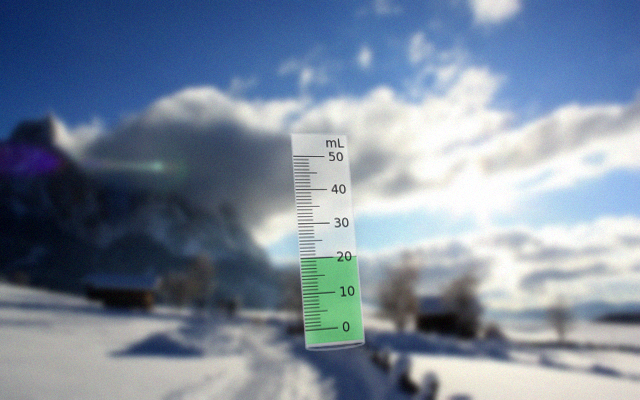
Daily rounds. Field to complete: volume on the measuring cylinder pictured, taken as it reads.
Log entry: 20 mL
